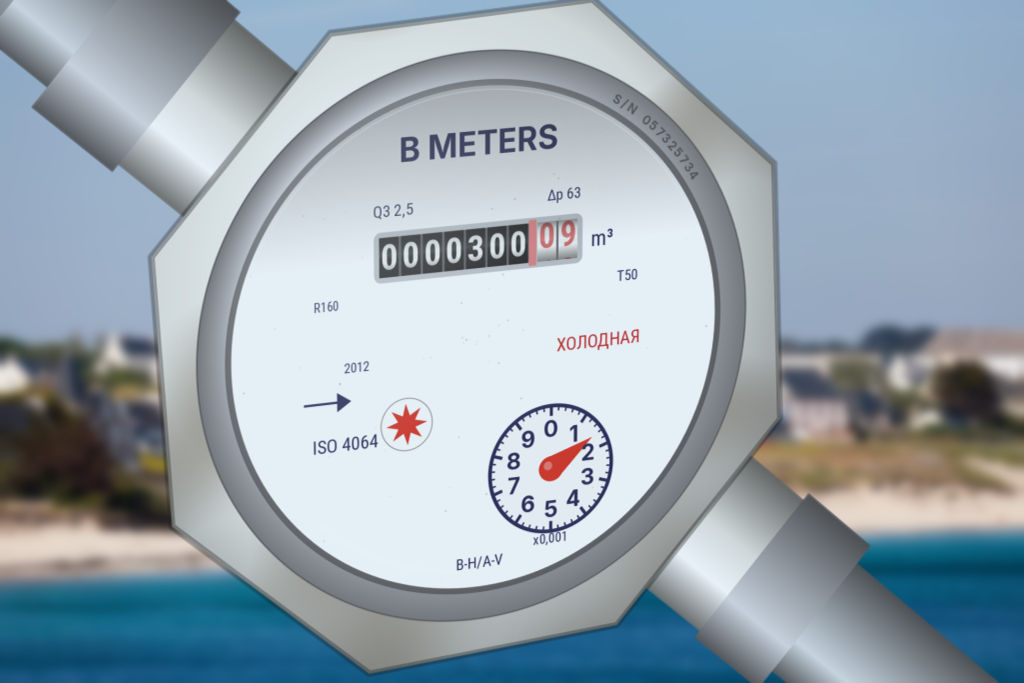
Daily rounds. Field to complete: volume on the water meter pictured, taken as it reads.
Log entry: 300.091 m³
